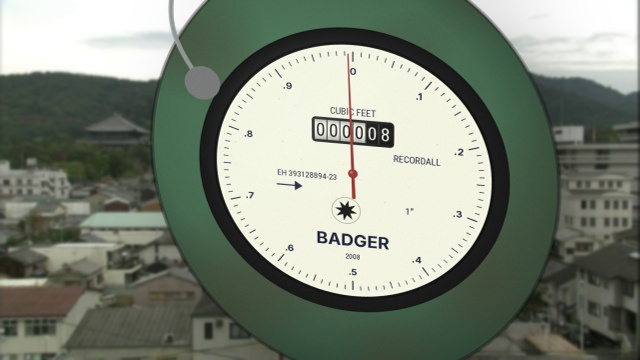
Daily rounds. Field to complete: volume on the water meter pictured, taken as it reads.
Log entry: 7.99 ft³
